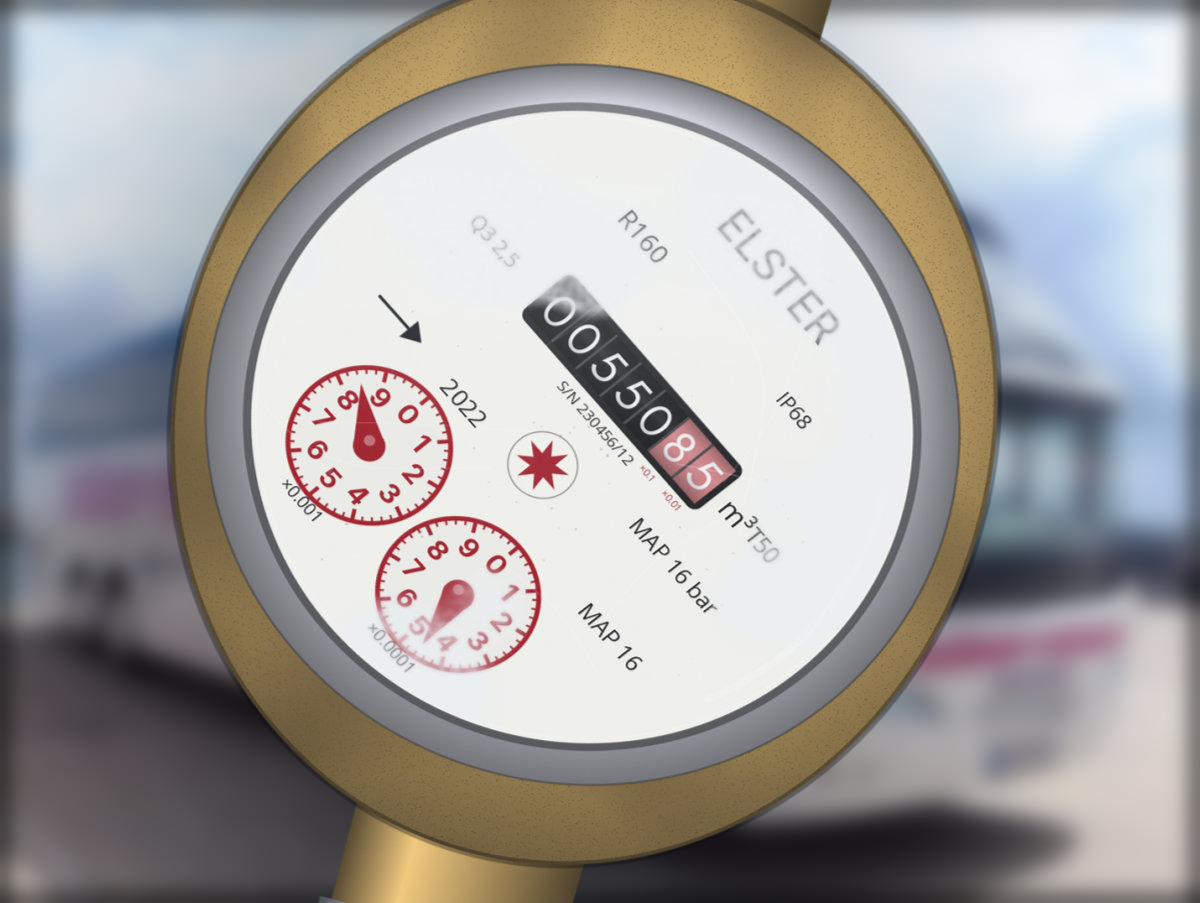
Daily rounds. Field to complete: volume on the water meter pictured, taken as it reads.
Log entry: 550.8584 m³
